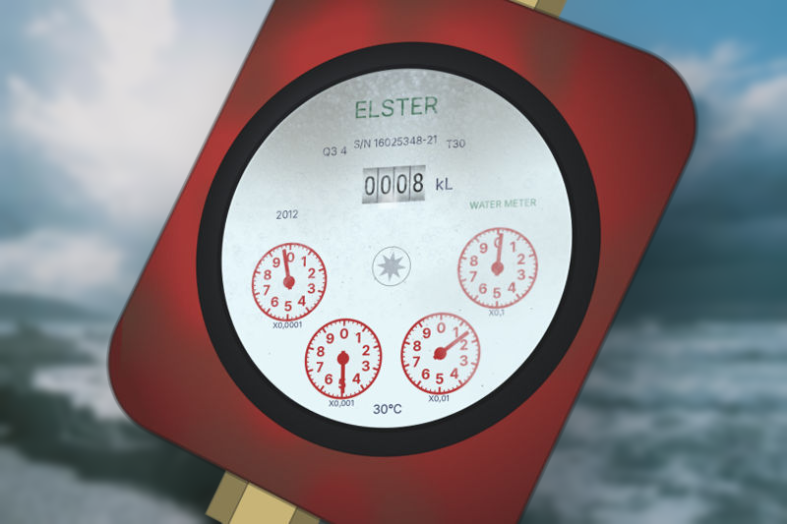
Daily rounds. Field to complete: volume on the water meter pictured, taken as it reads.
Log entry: 8.0149 kL
